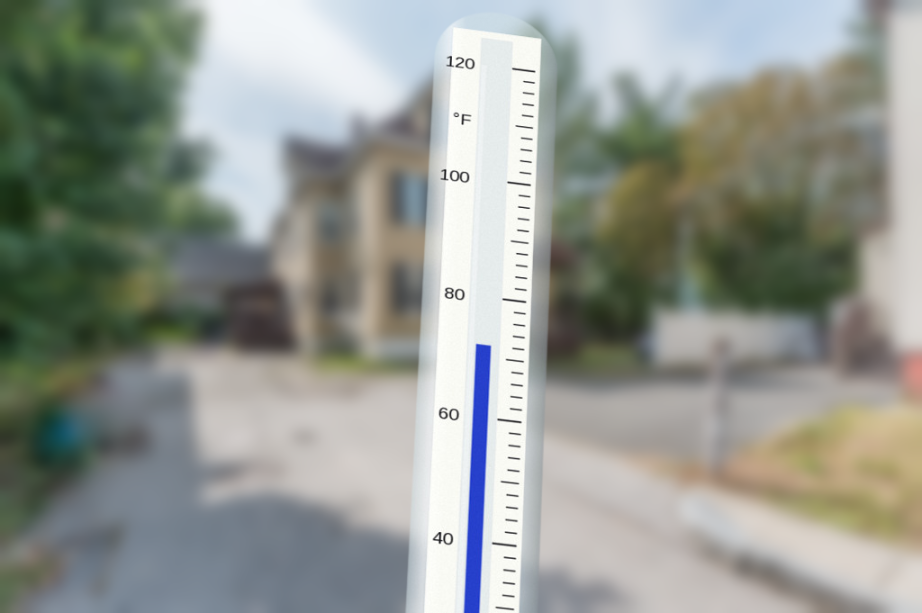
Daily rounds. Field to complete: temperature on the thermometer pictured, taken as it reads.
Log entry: 72 °F
